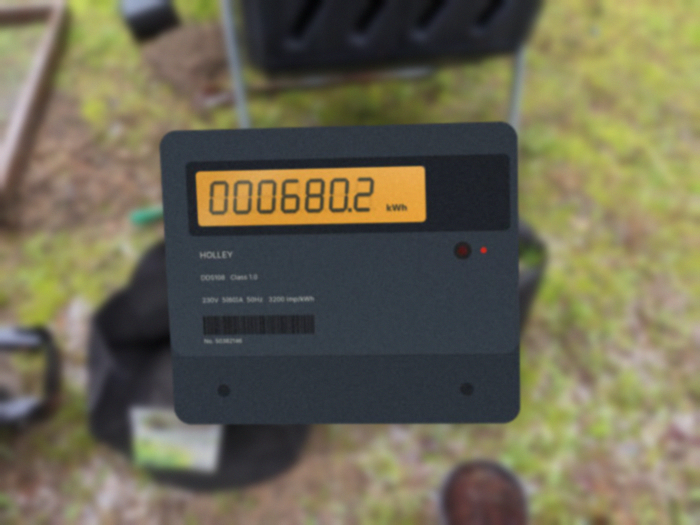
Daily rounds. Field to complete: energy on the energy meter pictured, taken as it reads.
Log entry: 680.2 kWh
